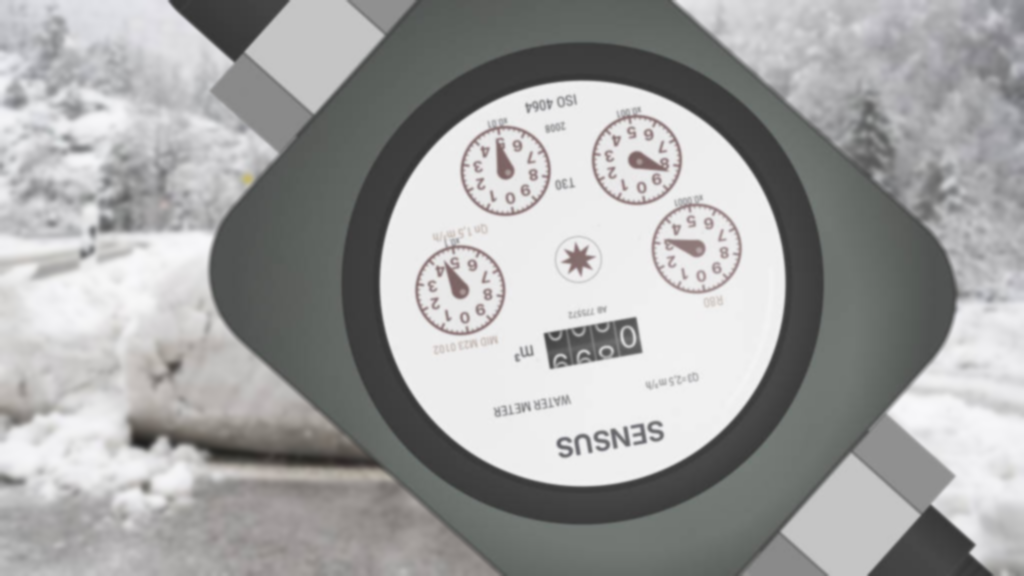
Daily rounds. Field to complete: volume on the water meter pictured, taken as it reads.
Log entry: 899.4483 m³
